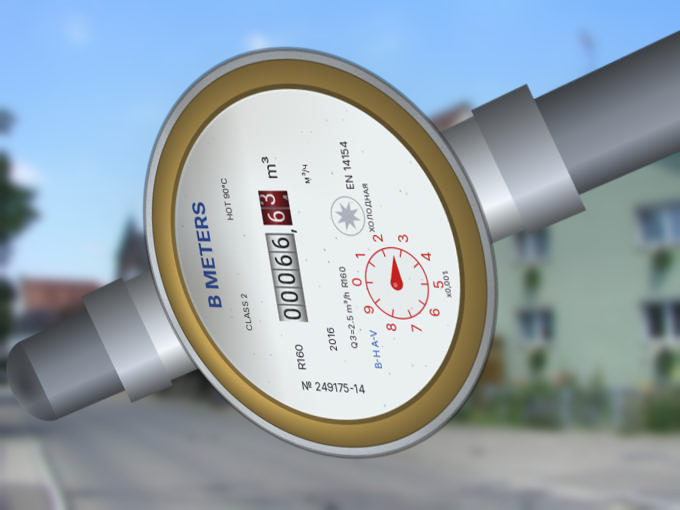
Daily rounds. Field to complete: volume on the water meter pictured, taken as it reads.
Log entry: 66.632 m³
